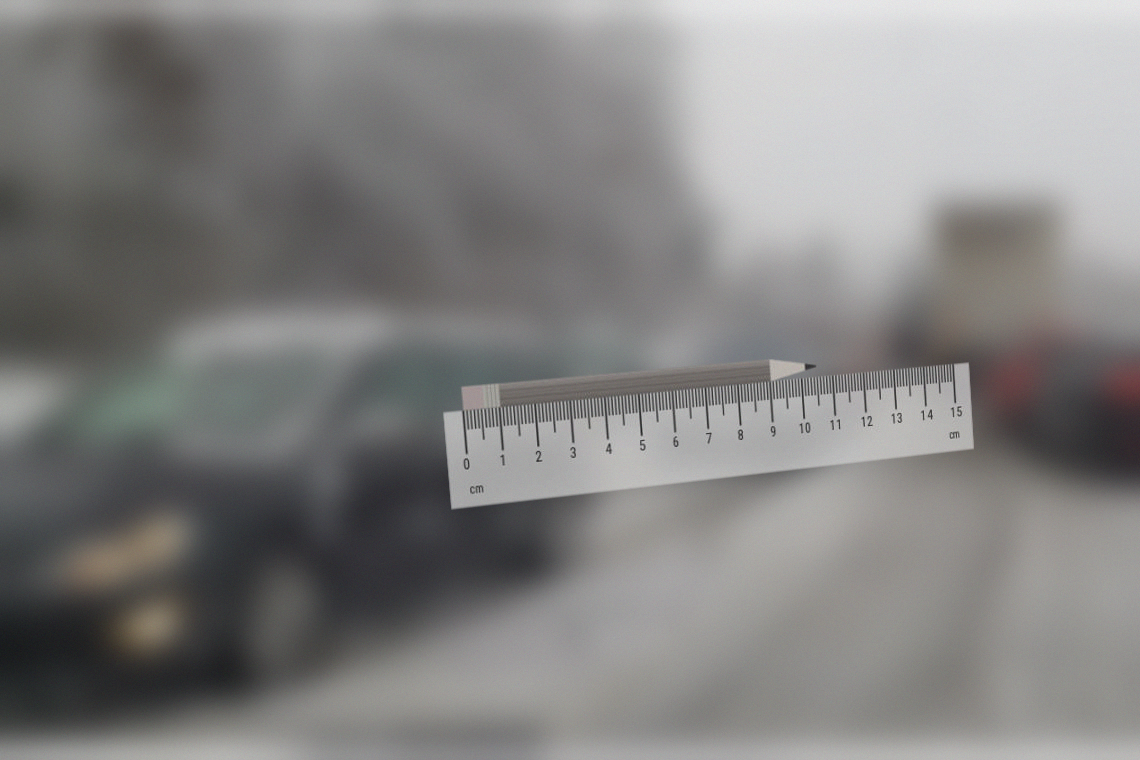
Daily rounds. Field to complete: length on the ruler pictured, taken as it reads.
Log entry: 10.5 cm
